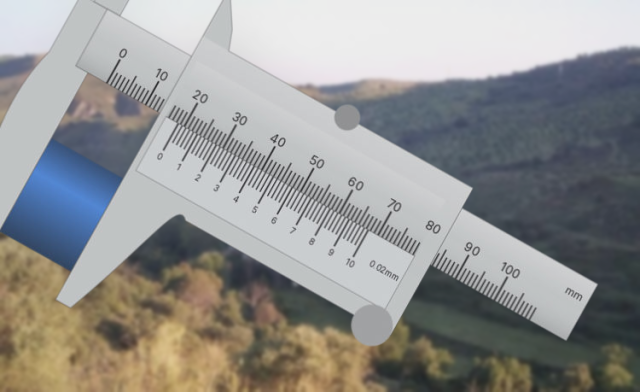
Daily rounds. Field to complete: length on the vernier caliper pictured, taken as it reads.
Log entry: 18.5 mm
